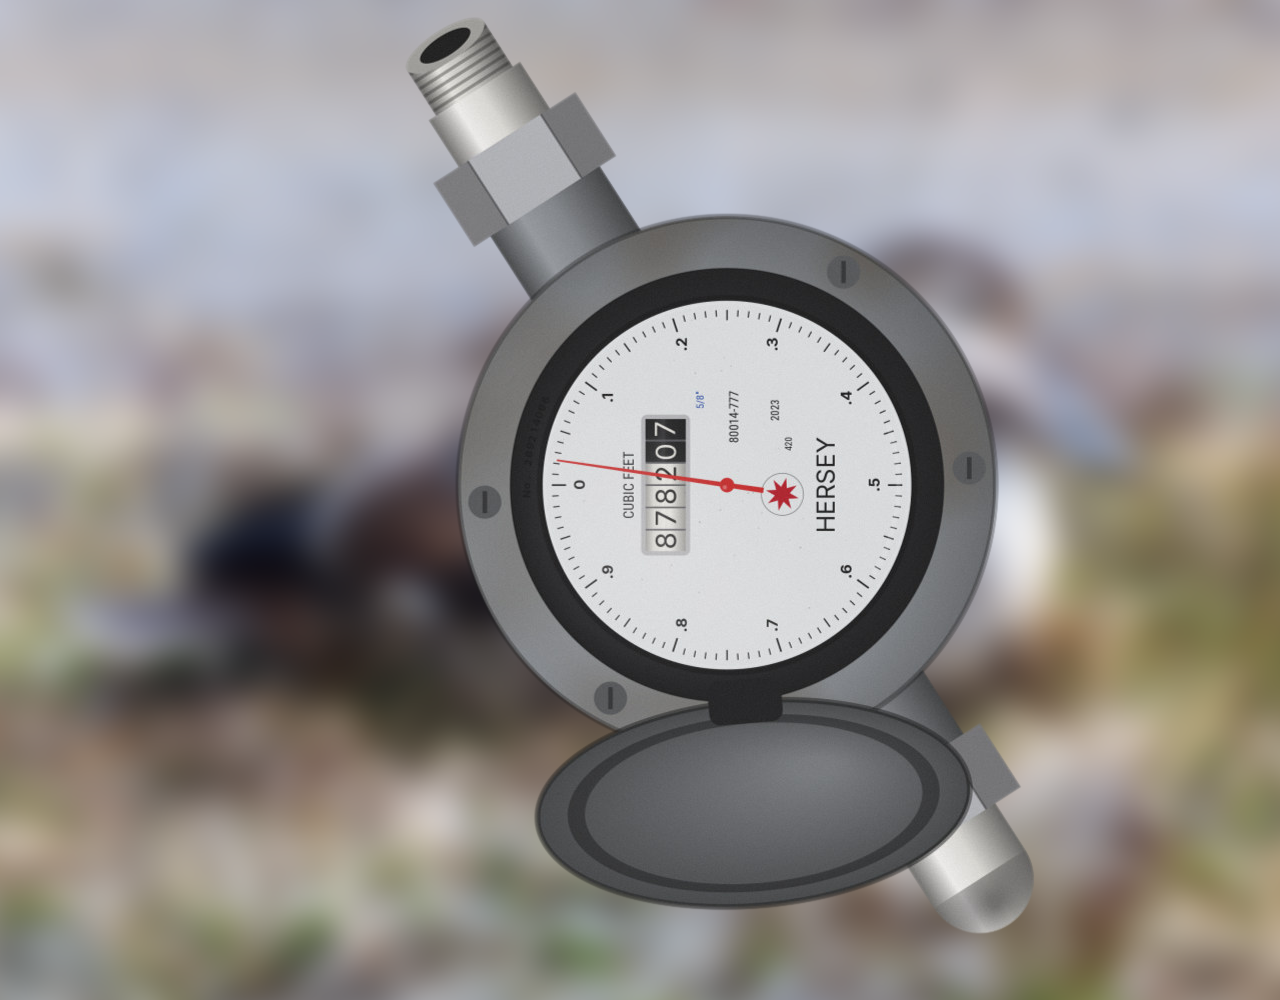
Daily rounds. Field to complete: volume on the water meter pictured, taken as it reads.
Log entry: 878207.02 ft³
